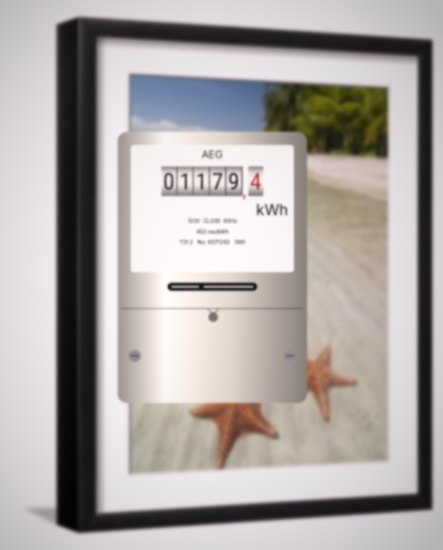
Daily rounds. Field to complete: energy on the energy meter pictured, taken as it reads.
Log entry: 1179.4 kWh
